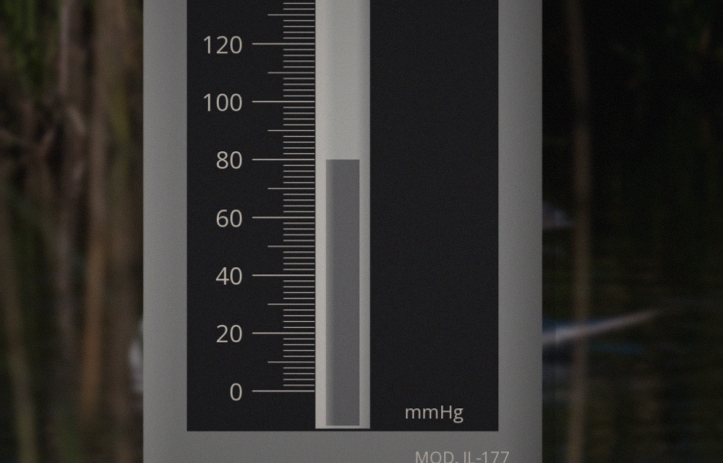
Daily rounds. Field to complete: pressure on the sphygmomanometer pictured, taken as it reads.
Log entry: 80 mmHg
